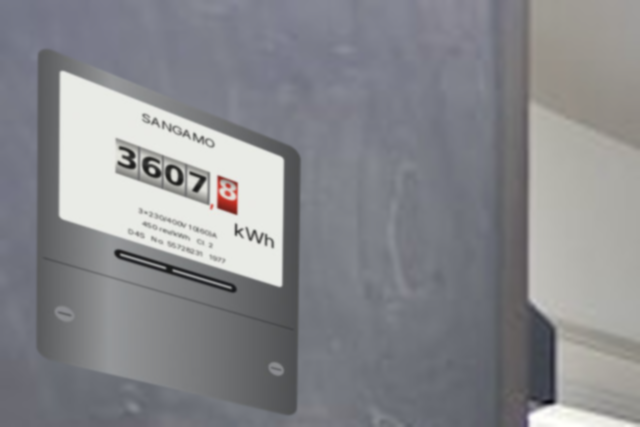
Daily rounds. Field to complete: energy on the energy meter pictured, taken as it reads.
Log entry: 3607.8 kWh
